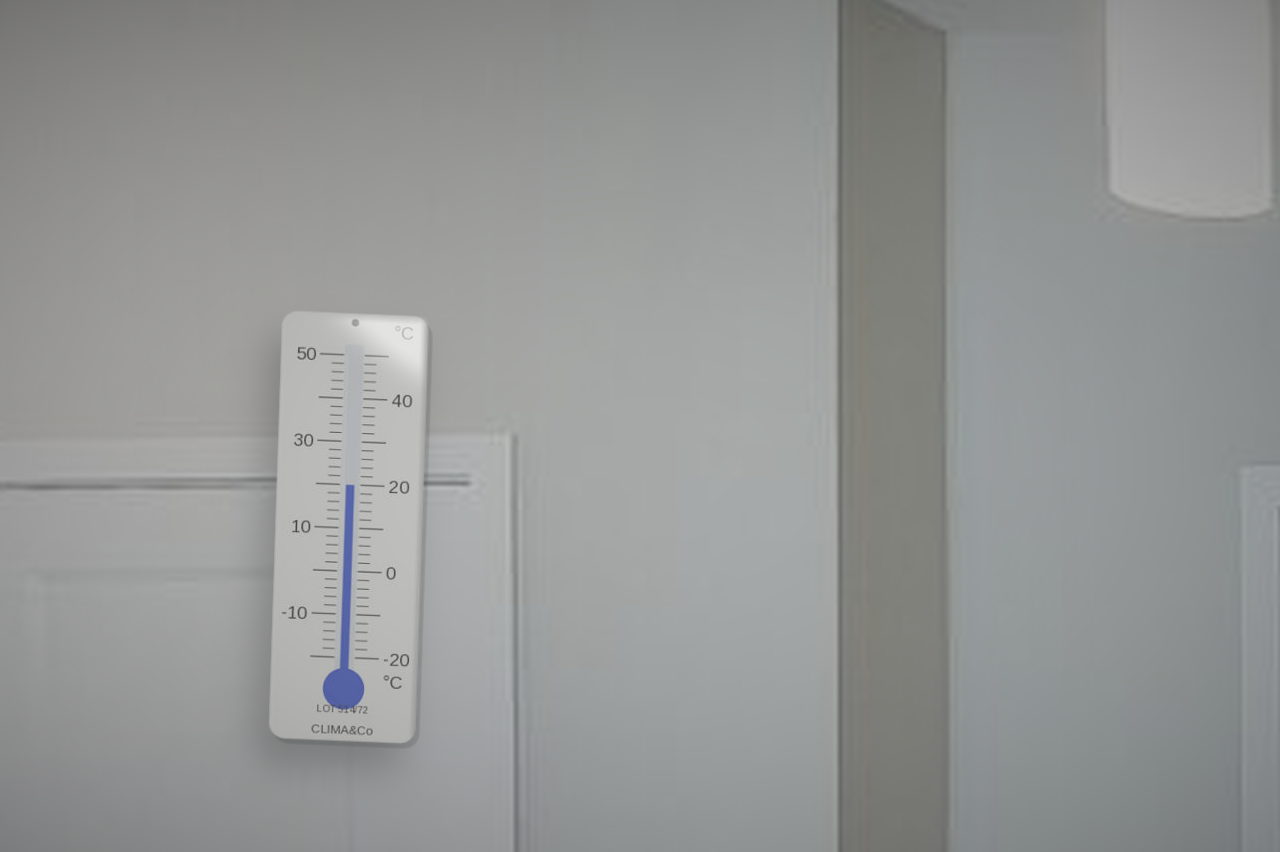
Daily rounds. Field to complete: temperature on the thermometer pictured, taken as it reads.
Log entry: 20 °C
